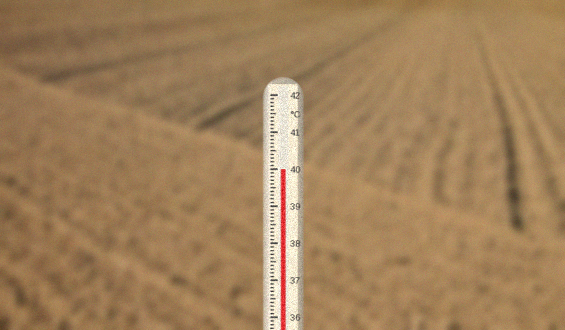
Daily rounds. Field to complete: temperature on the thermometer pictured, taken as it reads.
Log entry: 40 °C
